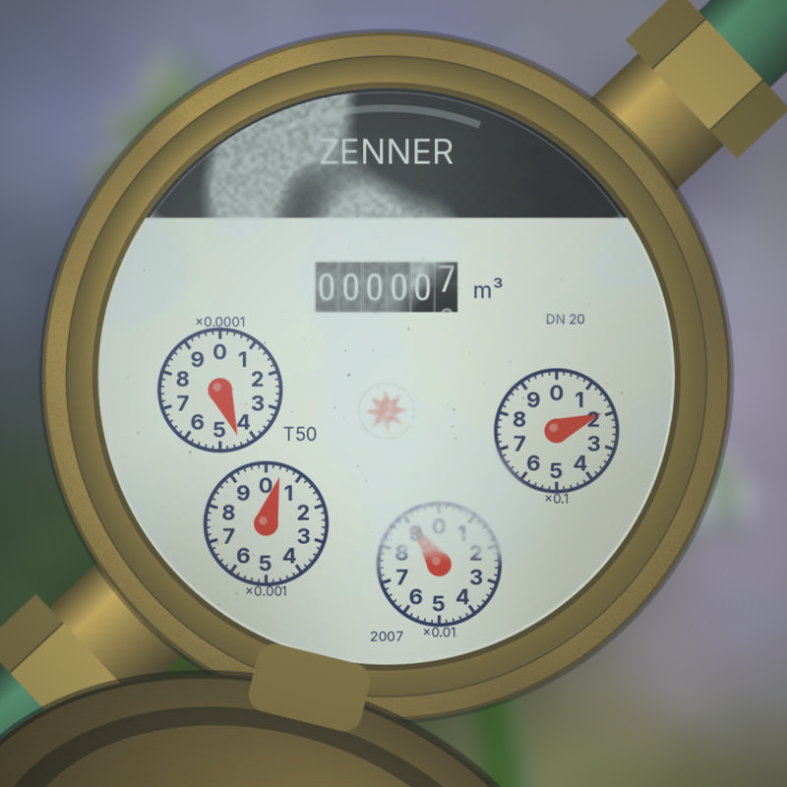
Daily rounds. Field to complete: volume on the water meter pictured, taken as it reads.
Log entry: 7.1904 m³
